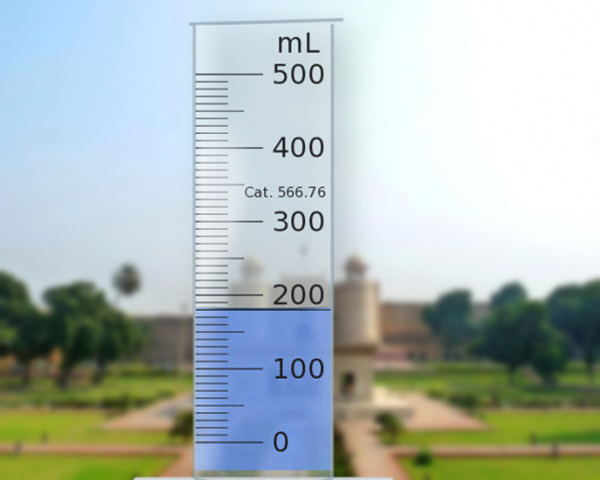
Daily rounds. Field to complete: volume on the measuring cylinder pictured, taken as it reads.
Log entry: 180 mL
